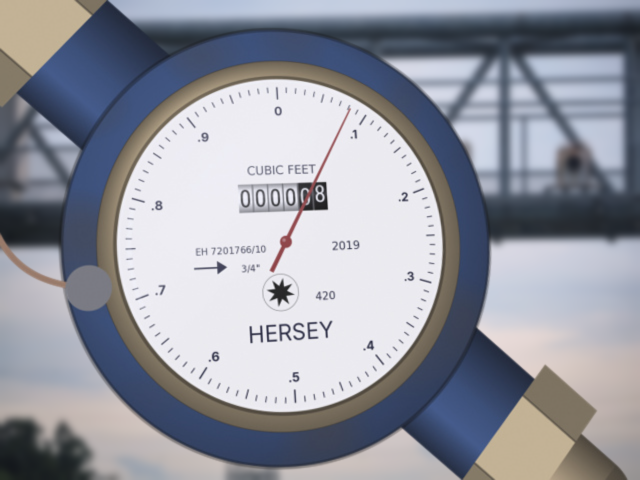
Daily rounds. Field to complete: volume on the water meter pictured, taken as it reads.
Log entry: 8.08 ft³
